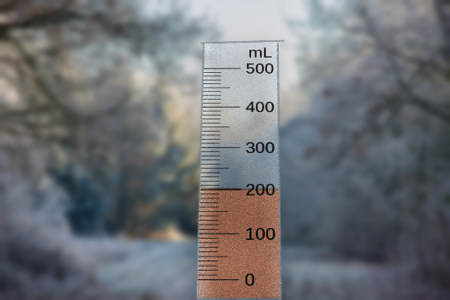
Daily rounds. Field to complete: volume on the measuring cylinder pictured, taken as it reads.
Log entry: 200 mL
